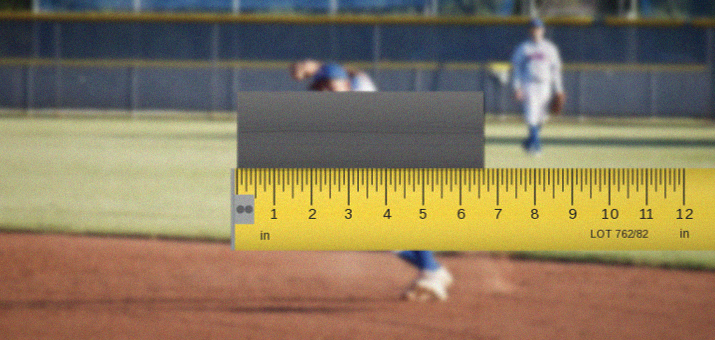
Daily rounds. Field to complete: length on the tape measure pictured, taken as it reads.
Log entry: 6.625 in
